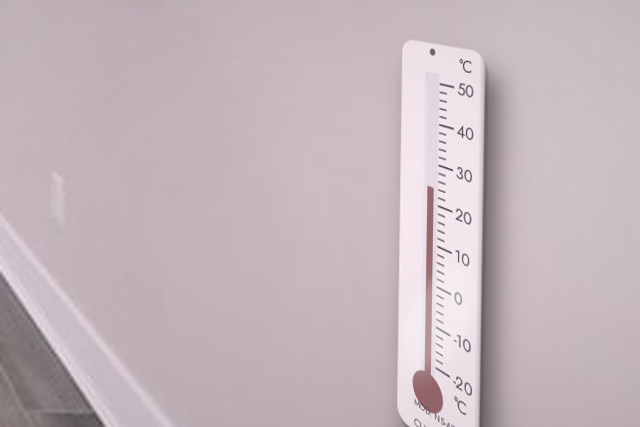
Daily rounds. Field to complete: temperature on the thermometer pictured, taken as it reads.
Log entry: 24 °C
